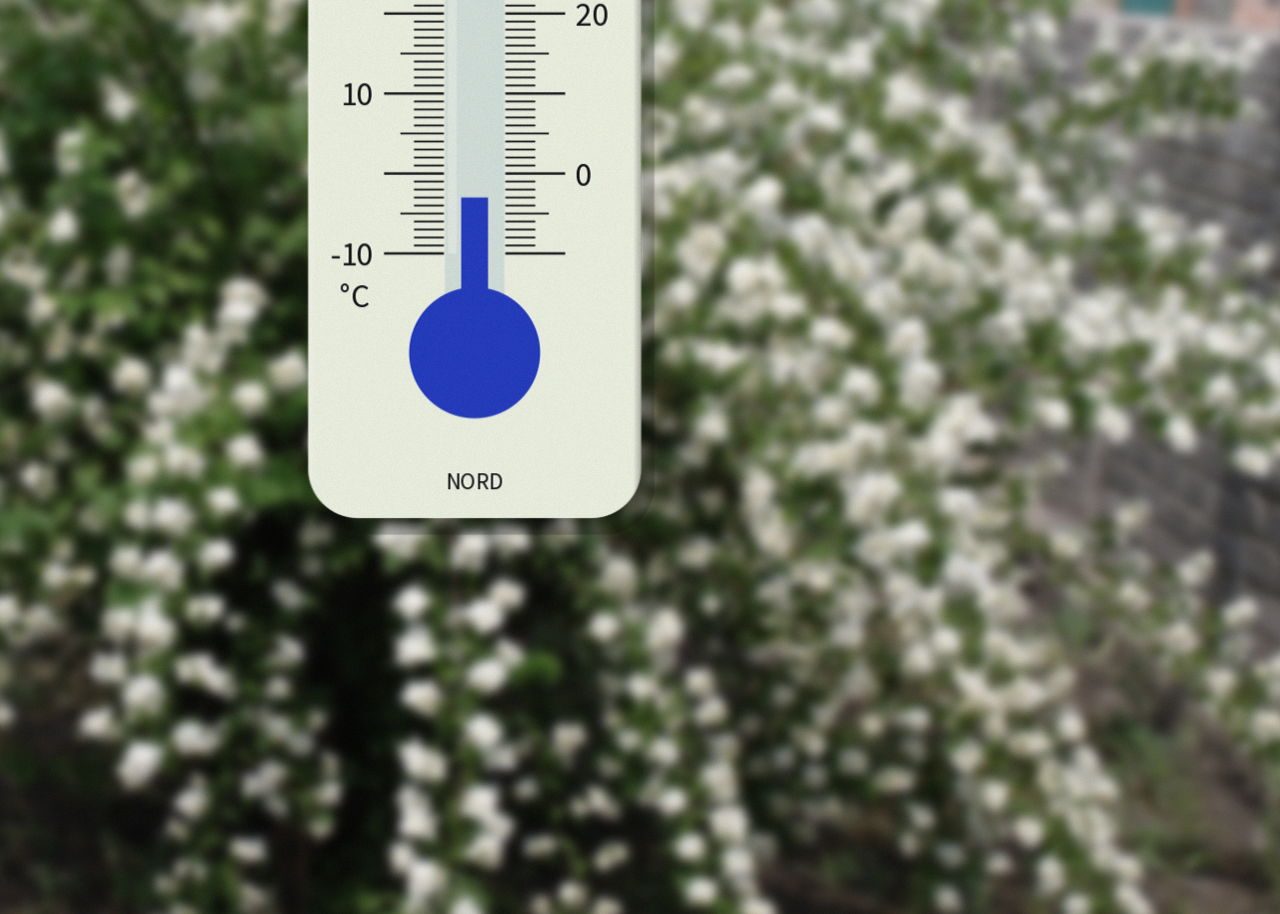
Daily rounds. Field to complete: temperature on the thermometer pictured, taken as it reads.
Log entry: -3 °C
